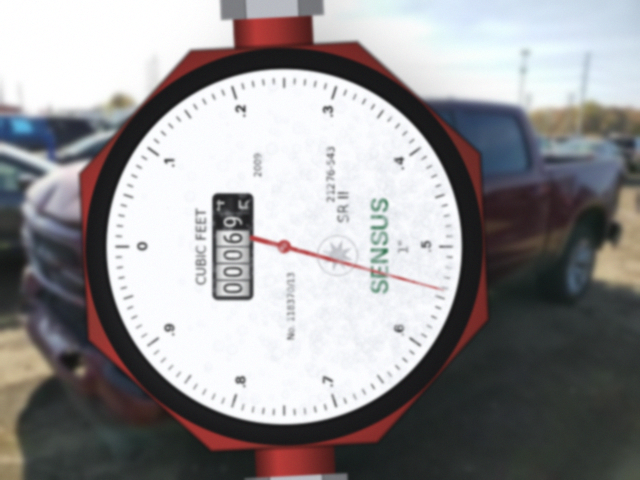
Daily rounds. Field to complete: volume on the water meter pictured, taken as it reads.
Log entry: 694.54 ft³
